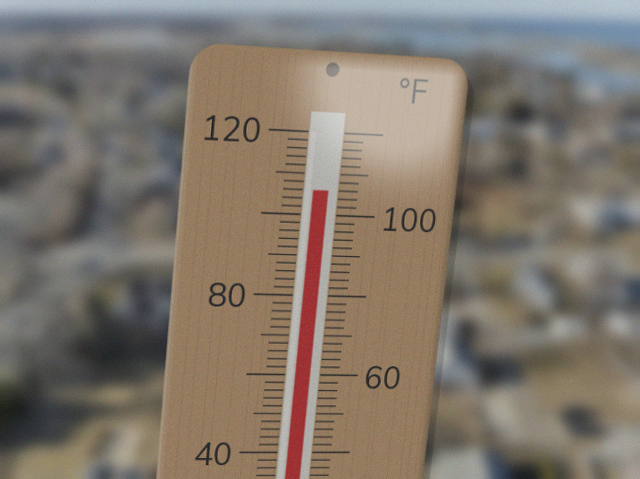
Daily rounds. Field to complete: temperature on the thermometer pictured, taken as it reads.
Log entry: 106 °F
